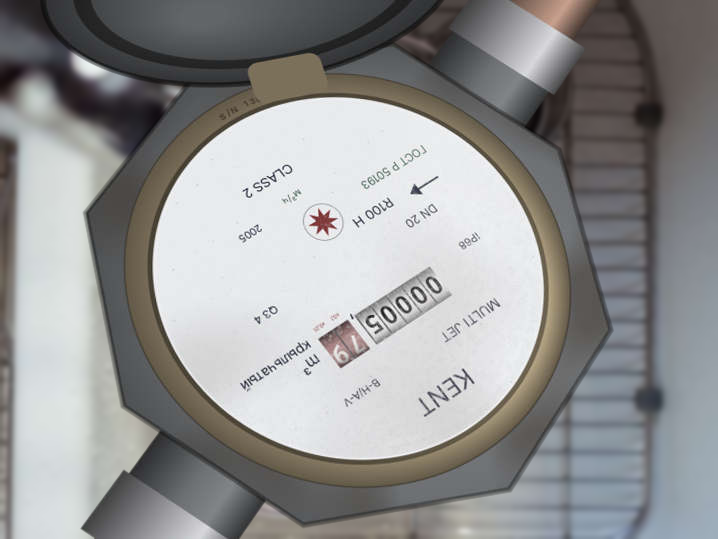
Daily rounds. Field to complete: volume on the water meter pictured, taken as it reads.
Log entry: 5.79 m³
